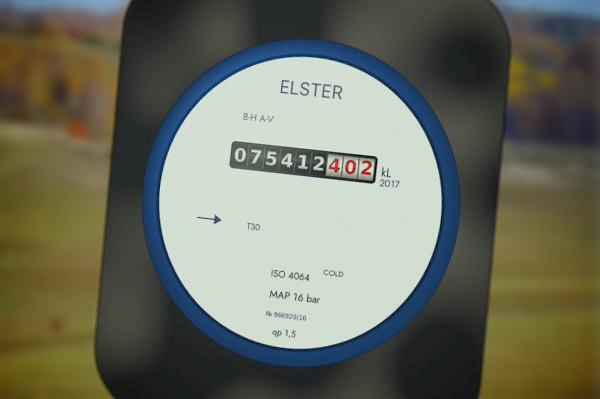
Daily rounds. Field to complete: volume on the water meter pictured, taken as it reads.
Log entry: 75412.402 kL
